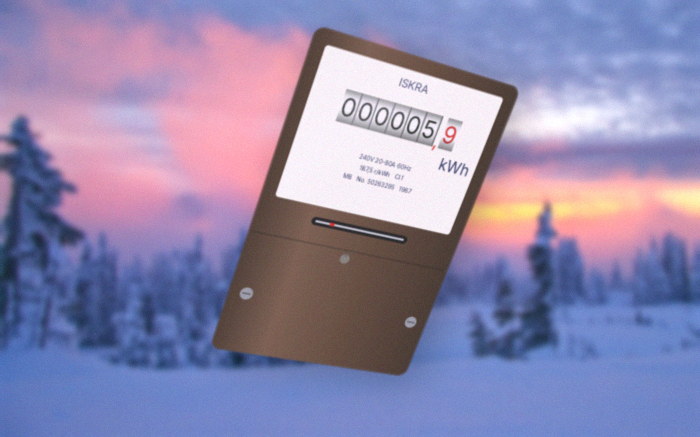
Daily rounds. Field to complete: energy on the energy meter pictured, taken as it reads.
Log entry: 5.9 kWh
